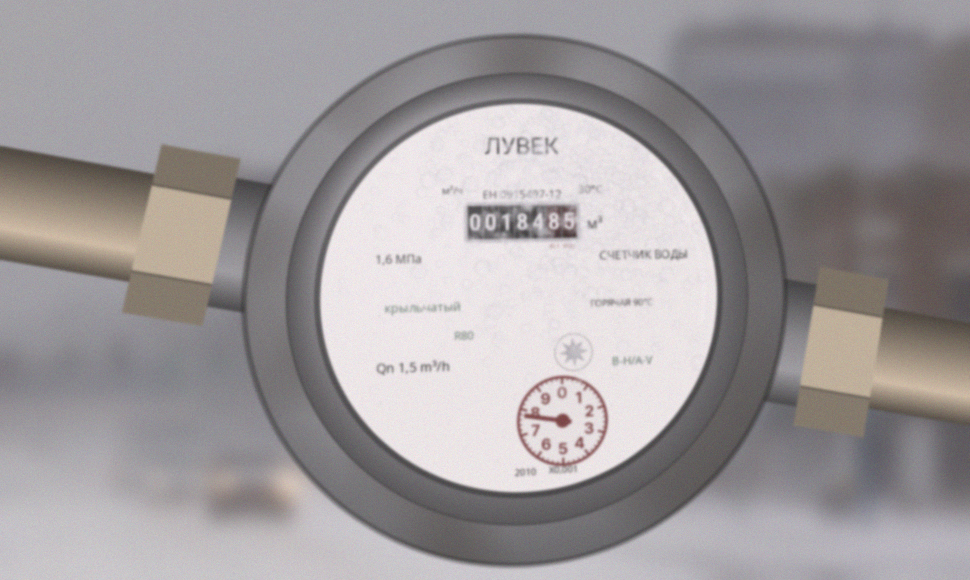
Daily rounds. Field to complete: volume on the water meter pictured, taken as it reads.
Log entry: 184.857 m³
